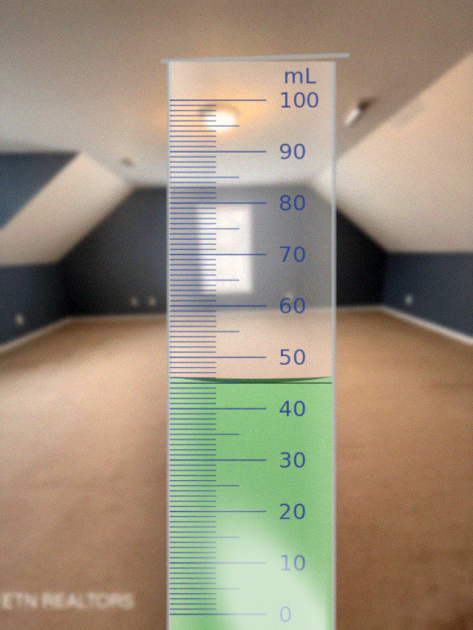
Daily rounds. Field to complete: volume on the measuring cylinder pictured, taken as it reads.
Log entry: 45 mL
